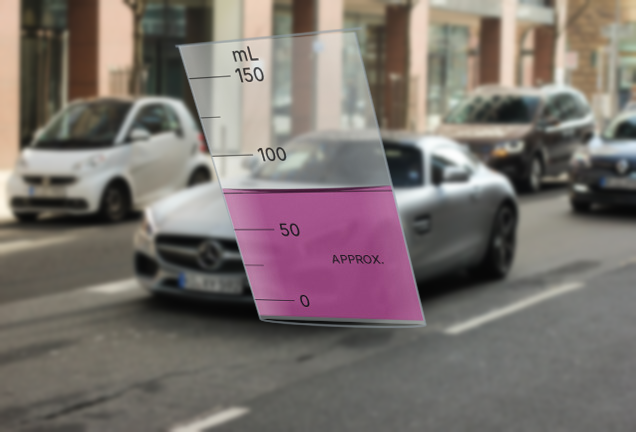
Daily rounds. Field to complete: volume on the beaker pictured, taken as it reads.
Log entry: 75 mL
